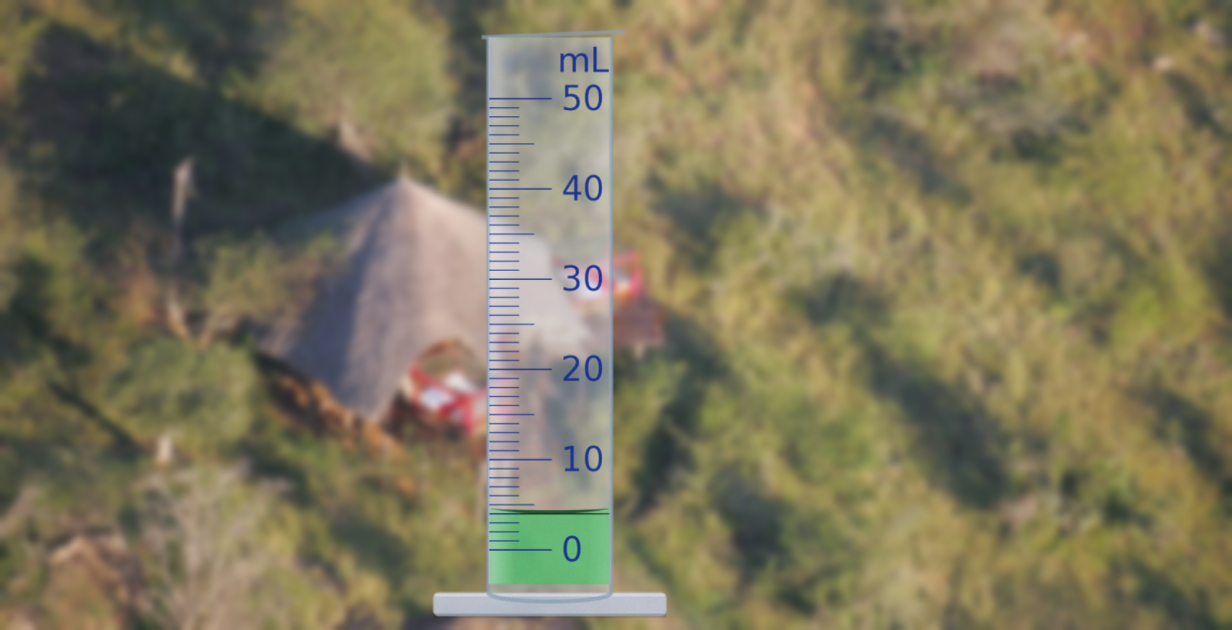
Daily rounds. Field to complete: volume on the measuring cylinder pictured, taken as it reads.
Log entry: 4 mL
